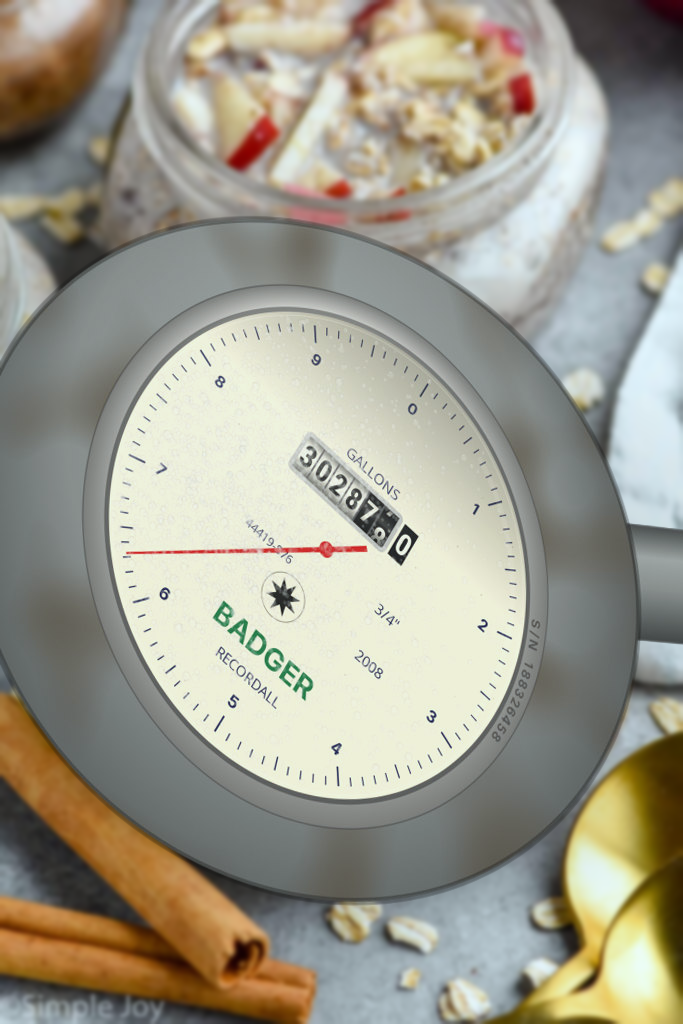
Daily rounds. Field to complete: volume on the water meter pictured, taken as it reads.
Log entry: 3028776.3 gal
